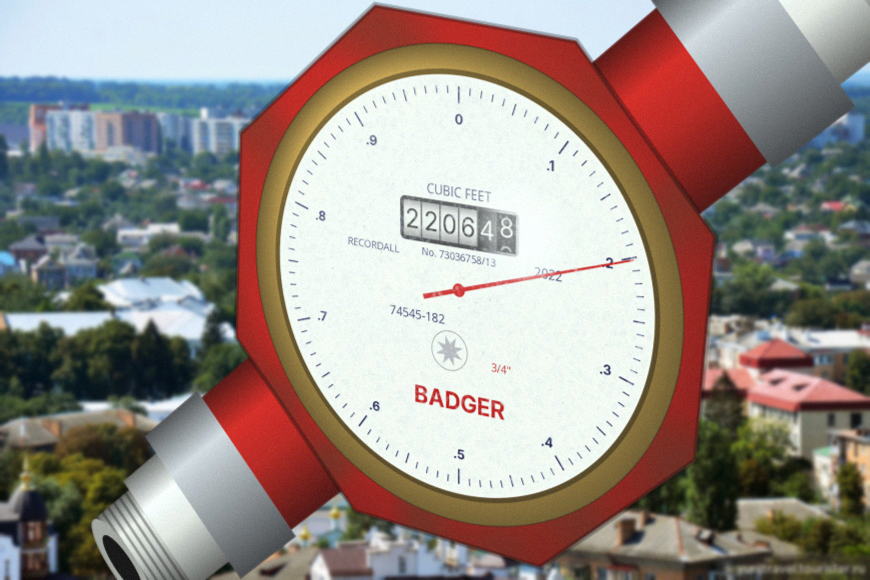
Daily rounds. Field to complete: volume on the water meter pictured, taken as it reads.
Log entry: 220648.20 ft³
